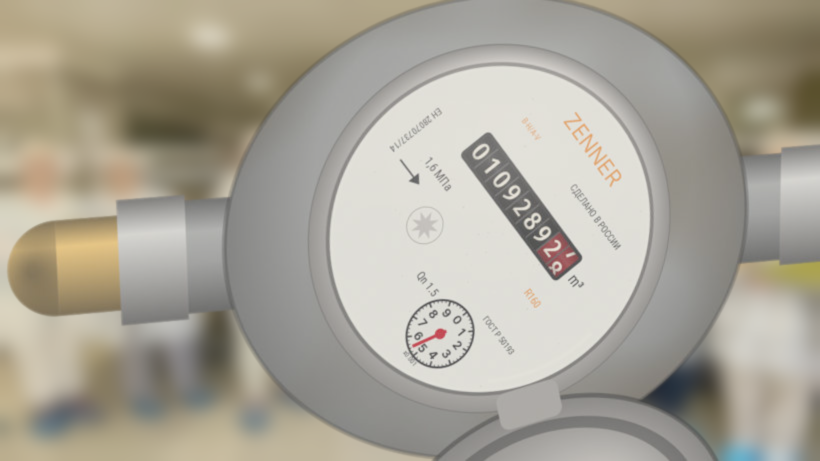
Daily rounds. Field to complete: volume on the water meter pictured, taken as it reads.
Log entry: 109289.275 m³
